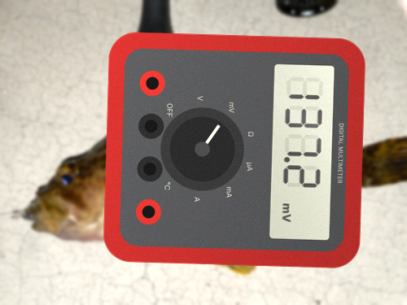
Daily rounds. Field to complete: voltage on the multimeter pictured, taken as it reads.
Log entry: 137.2 mV
